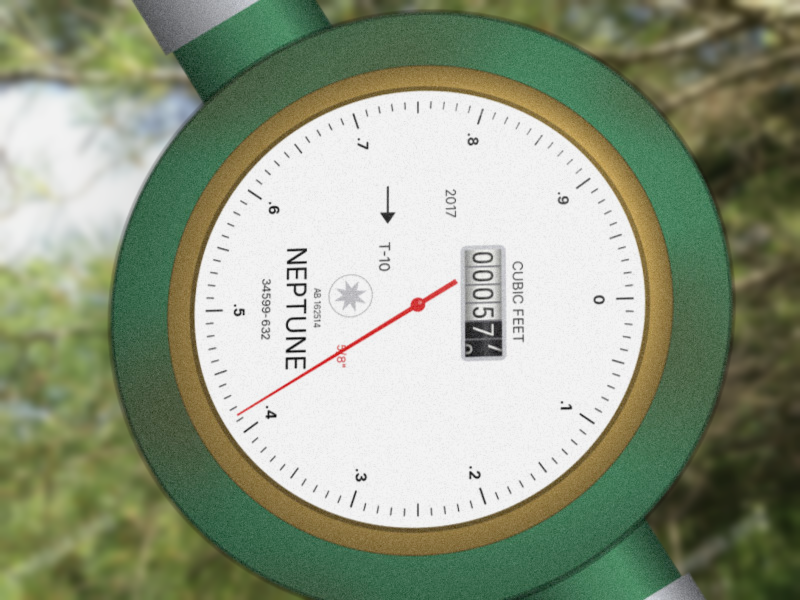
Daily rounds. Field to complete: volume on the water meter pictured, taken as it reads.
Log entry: 577.41 ft³
